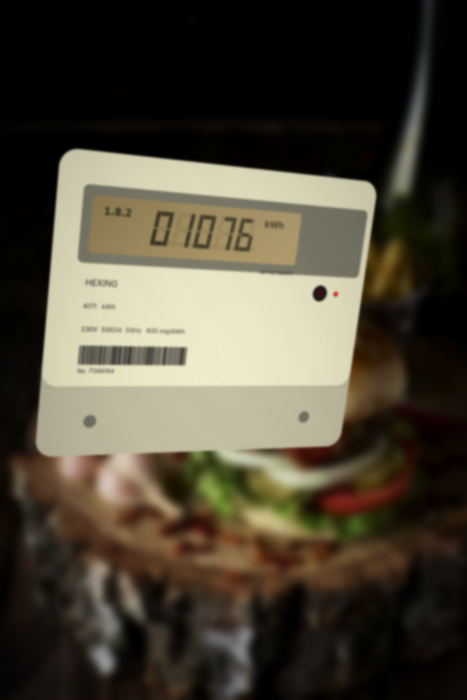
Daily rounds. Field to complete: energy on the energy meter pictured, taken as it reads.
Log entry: 1076 kWh
